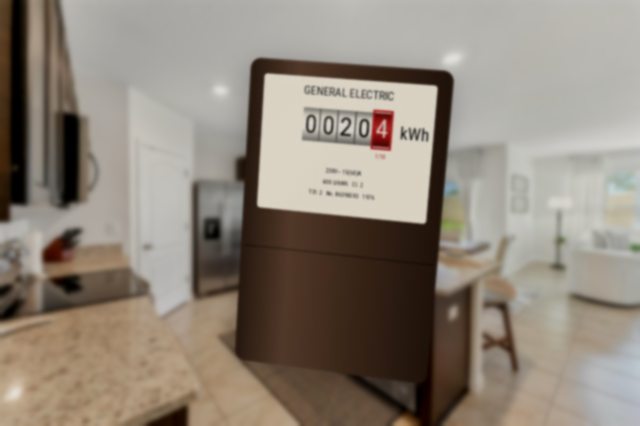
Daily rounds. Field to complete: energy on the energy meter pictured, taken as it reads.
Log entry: 20.4 kWh
